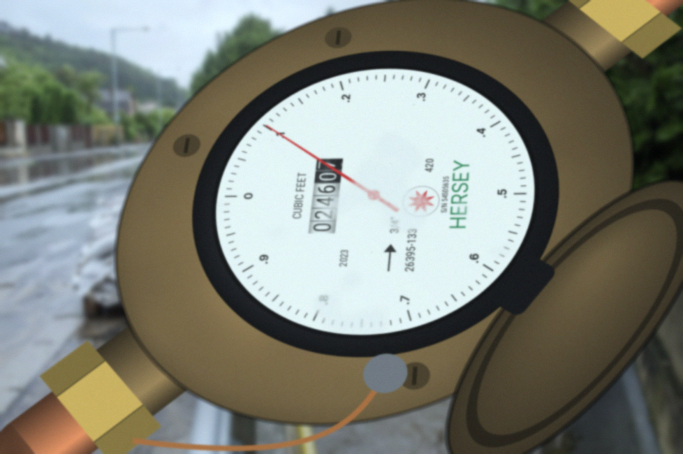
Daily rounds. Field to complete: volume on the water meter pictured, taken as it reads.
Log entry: 24607.10 ft³
